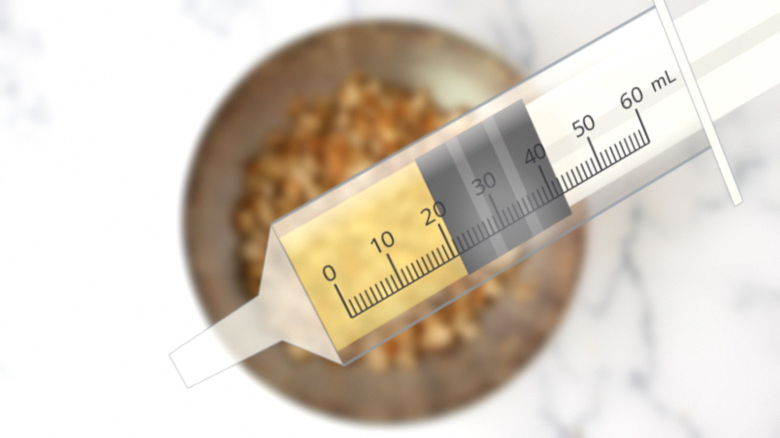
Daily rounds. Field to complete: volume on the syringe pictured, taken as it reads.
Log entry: 21 mL
